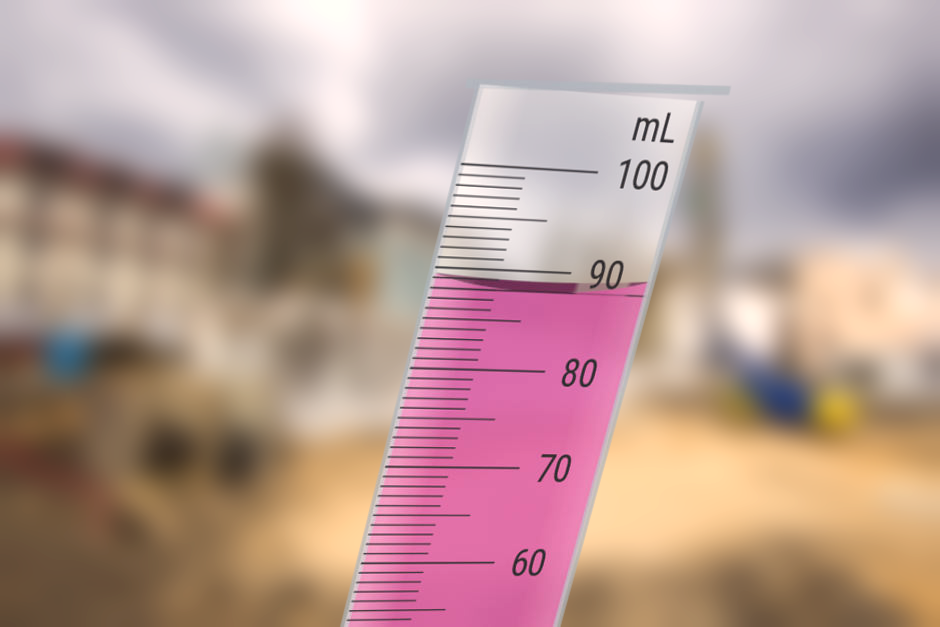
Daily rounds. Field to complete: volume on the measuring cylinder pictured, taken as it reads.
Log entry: 88 mL
